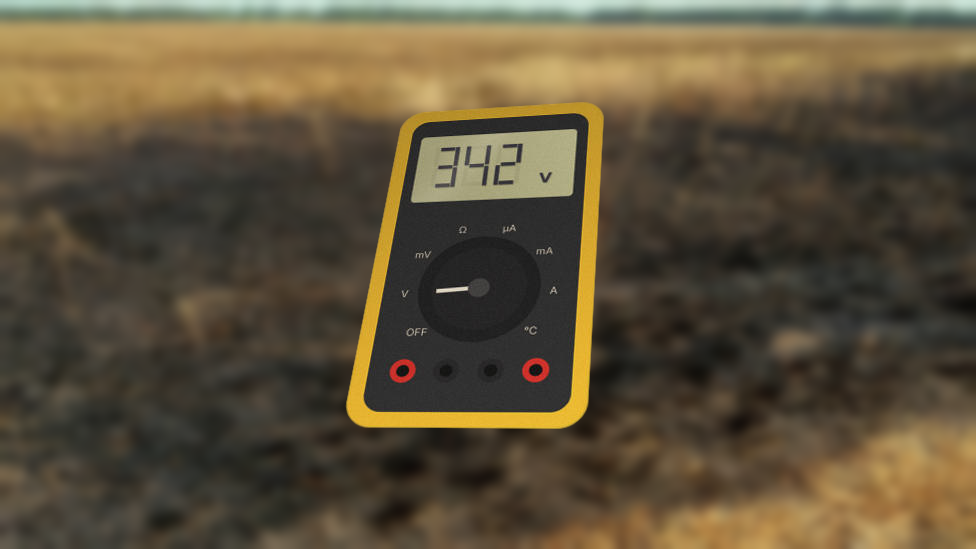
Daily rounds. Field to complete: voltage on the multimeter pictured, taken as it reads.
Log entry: 342 V
